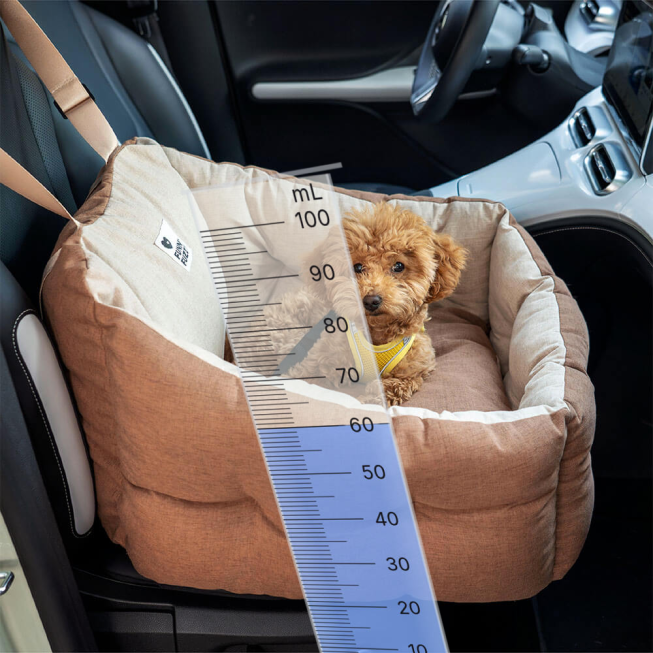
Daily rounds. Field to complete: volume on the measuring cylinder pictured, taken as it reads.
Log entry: 60 mL
